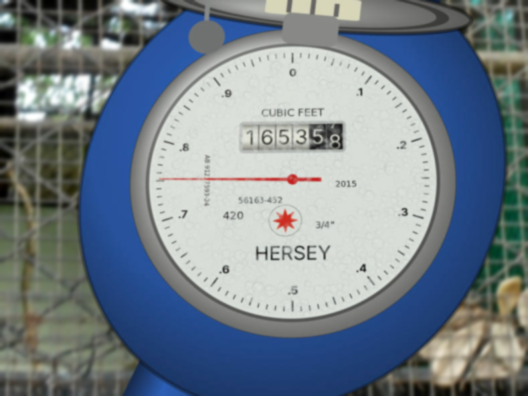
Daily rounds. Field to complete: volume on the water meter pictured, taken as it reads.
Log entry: 165357.75 ft³
